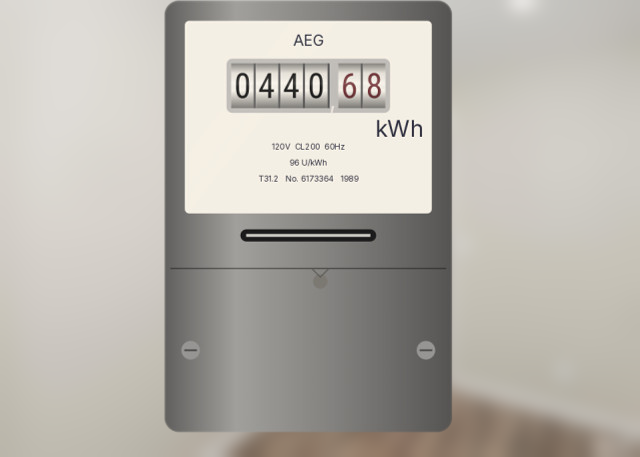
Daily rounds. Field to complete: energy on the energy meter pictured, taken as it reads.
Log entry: 440.68 kWh
